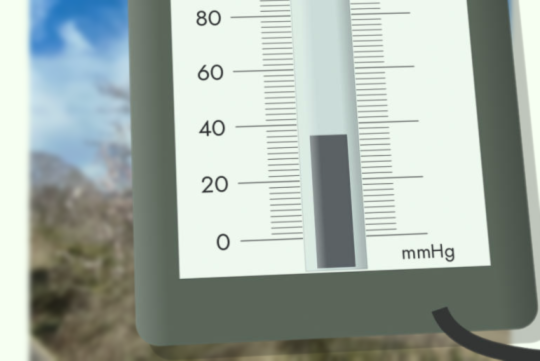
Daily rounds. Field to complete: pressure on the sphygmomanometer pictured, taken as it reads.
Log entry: 36 mmHg
